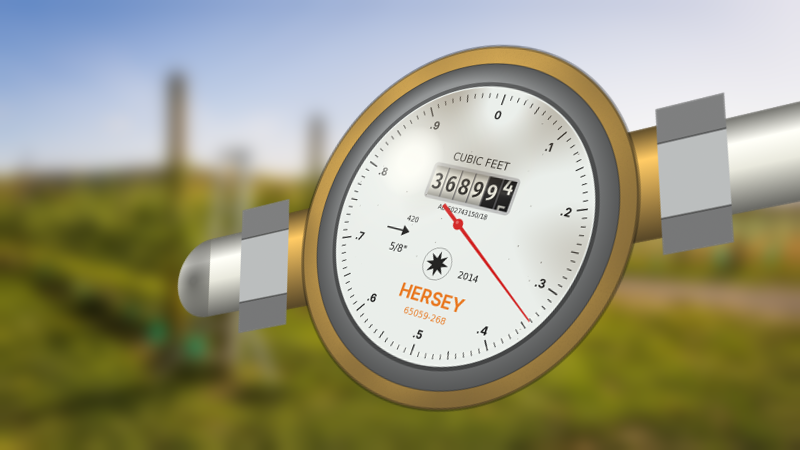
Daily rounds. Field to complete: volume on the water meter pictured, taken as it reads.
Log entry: 368994.34 ft³
